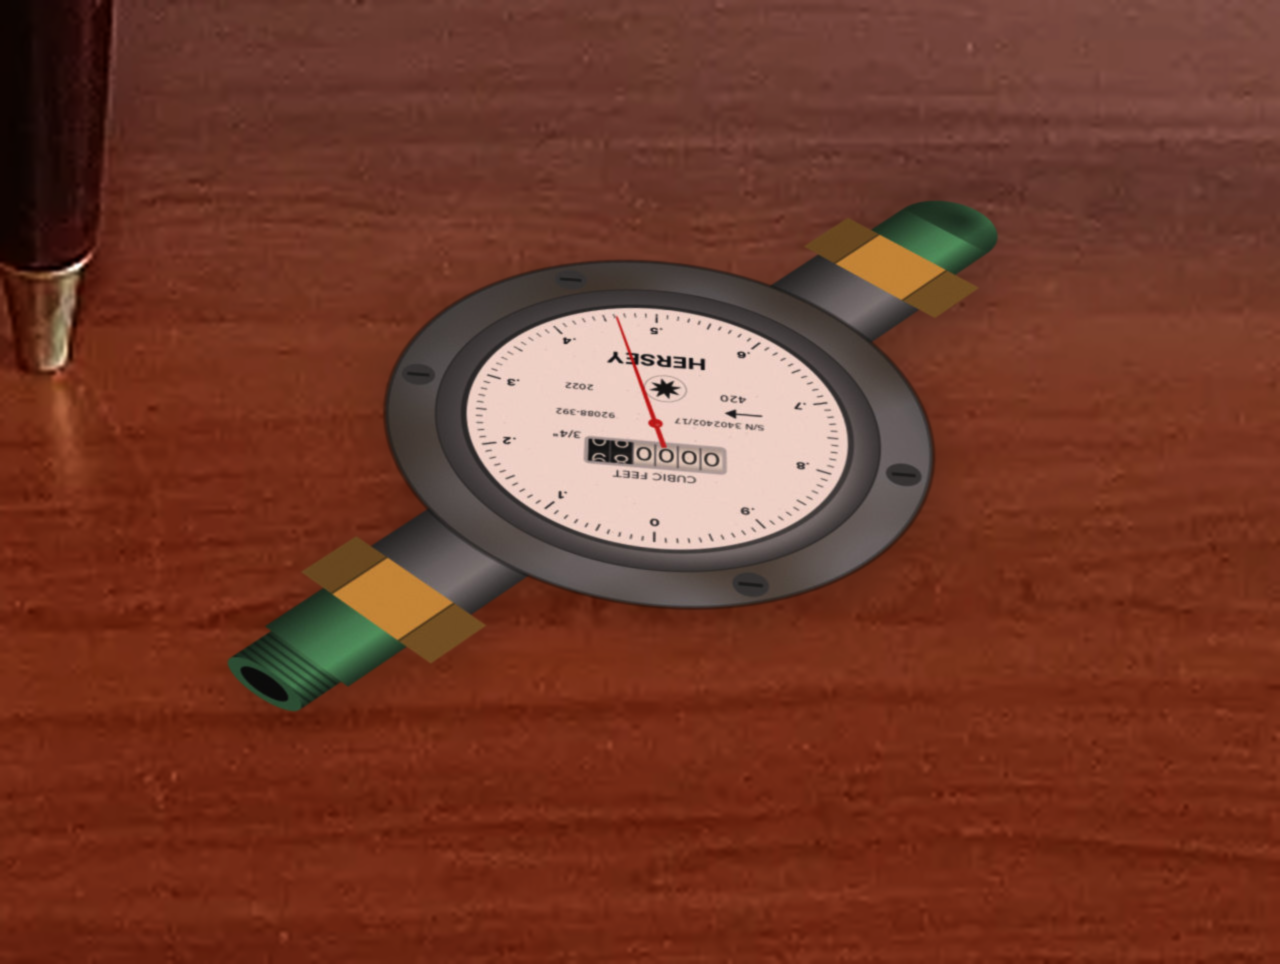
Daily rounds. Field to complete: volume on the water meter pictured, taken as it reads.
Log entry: 89.46 ft³
